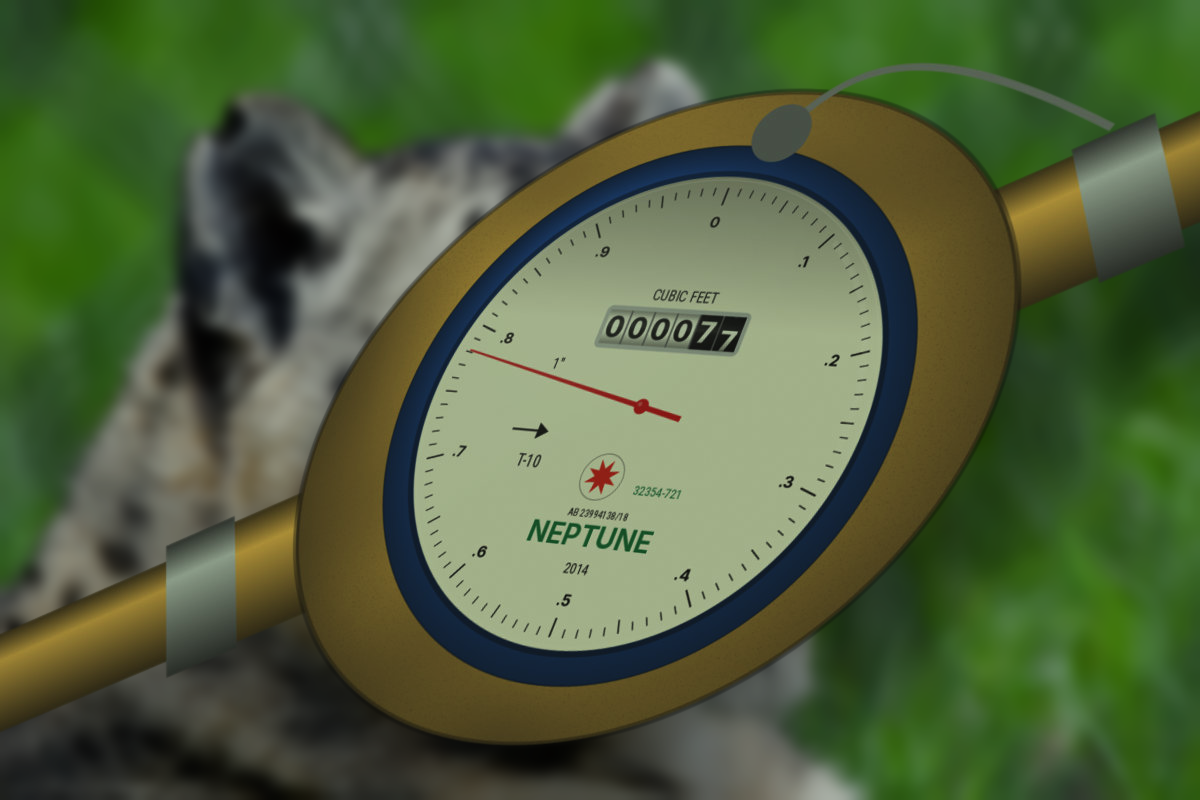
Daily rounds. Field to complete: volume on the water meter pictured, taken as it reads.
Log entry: 76.78 ft³
